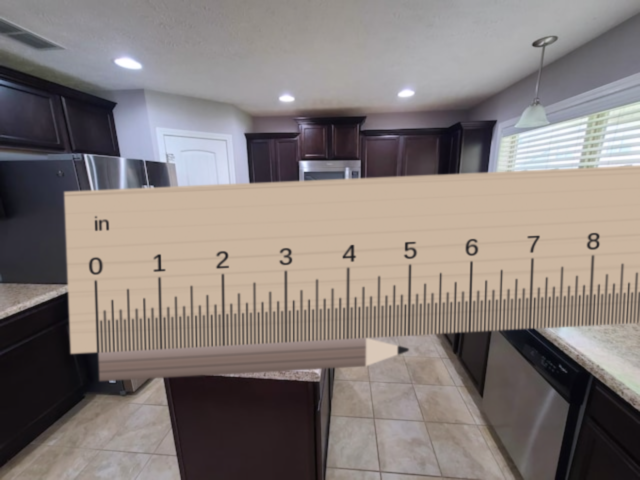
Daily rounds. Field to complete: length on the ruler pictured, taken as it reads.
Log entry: 5 in
